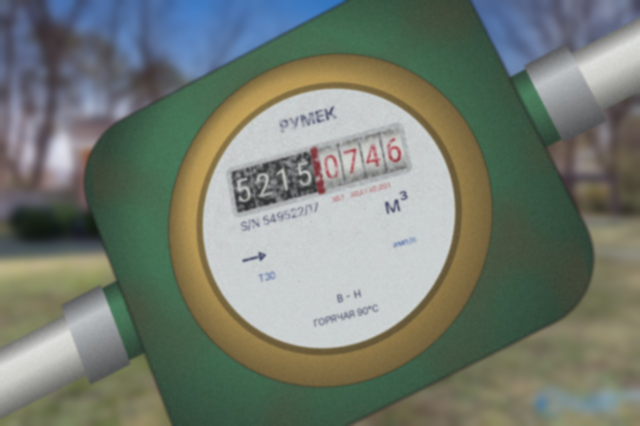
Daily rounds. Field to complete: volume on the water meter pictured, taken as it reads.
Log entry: 5215.0746 m³
